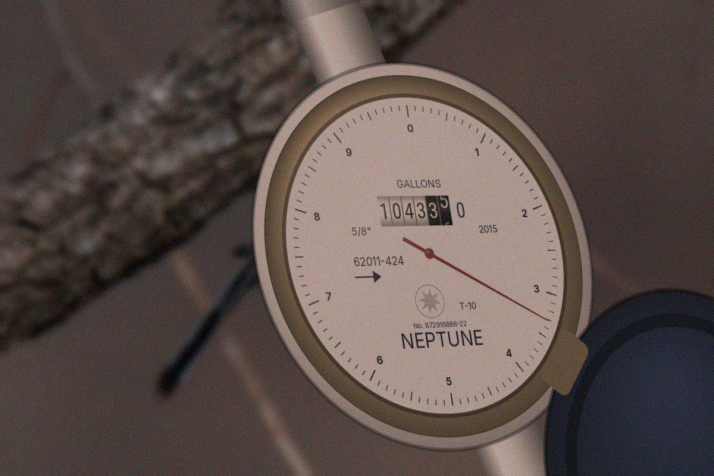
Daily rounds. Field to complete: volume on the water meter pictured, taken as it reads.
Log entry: 1043353.3 gal
